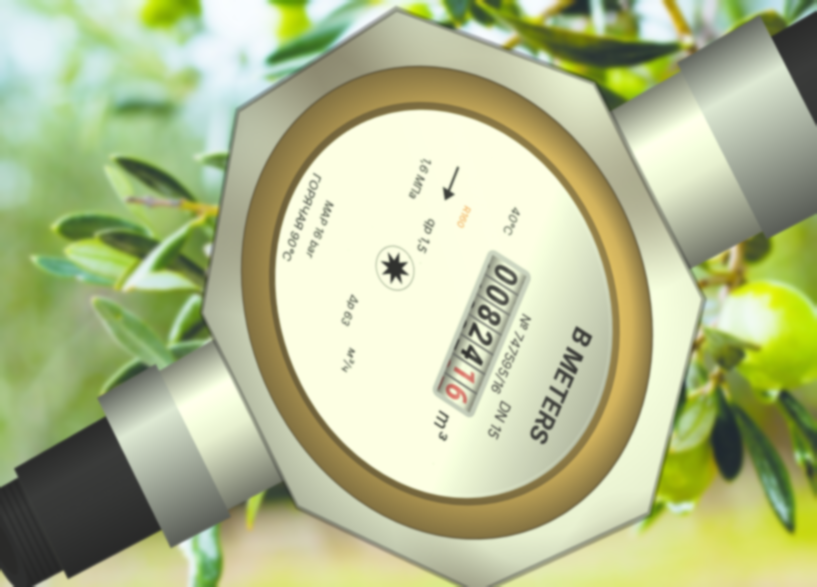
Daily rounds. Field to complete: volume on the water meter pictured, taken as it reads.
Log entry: 824.16 m³
